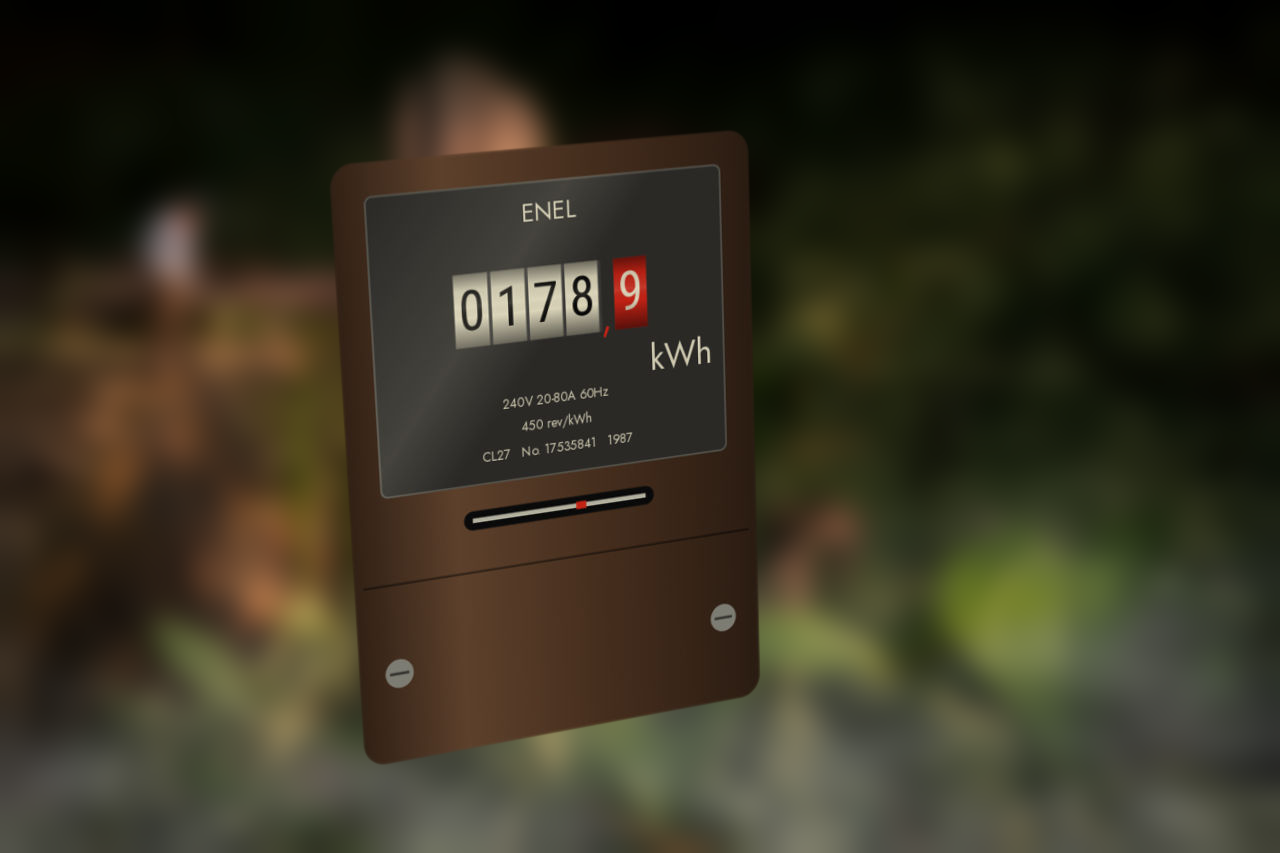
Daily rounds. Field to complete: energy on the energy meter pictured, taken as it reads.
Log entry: 178.9 kWh
